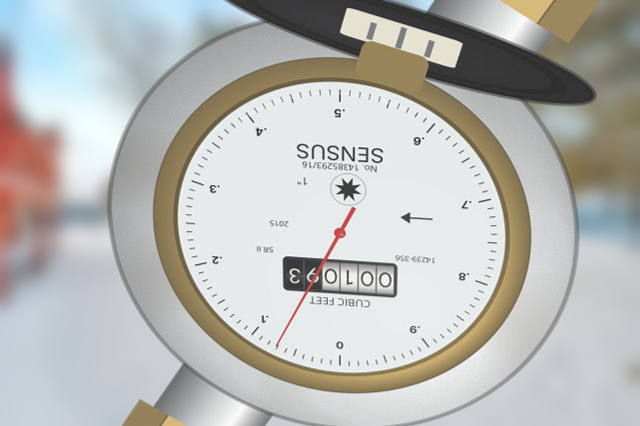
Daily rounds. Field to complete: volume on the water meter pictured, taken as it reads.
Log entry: 1093.07 ft³
